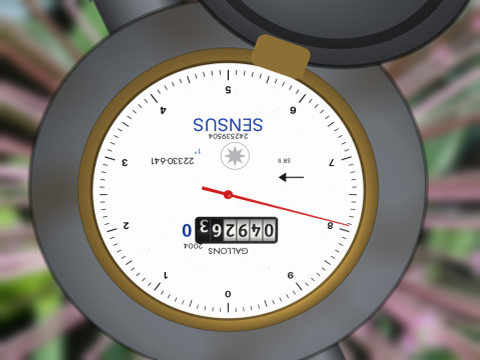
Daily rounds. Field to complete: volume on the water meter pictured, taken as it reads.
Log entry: 492627.9 gal
